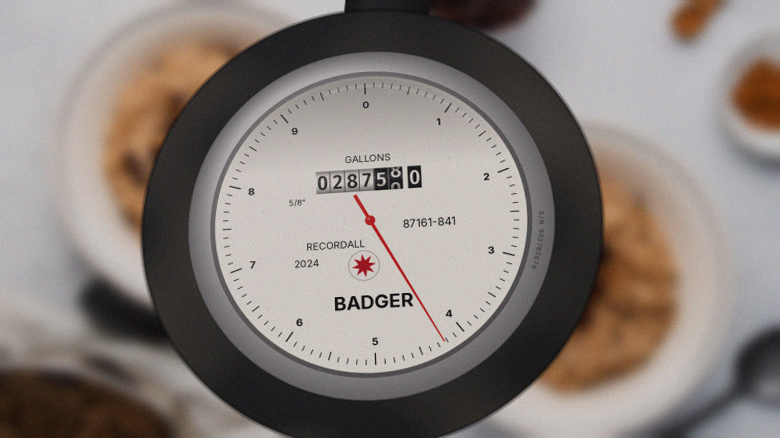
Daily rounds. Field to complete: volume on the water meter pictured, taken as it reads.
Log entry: 287584.2 gal
